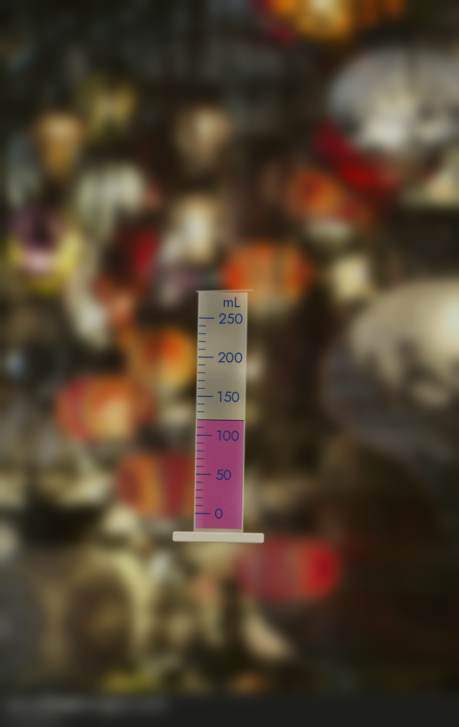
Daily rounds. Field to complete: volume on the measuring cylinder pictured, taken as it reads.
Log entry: 120 mL
